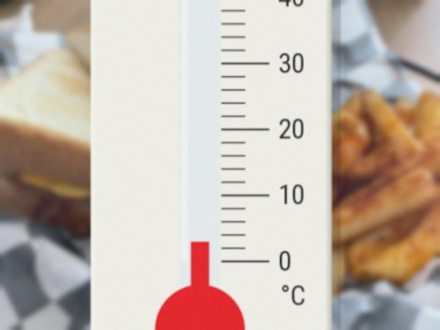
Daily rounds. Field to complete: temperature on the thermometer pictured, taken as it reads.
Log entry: 3 °C
